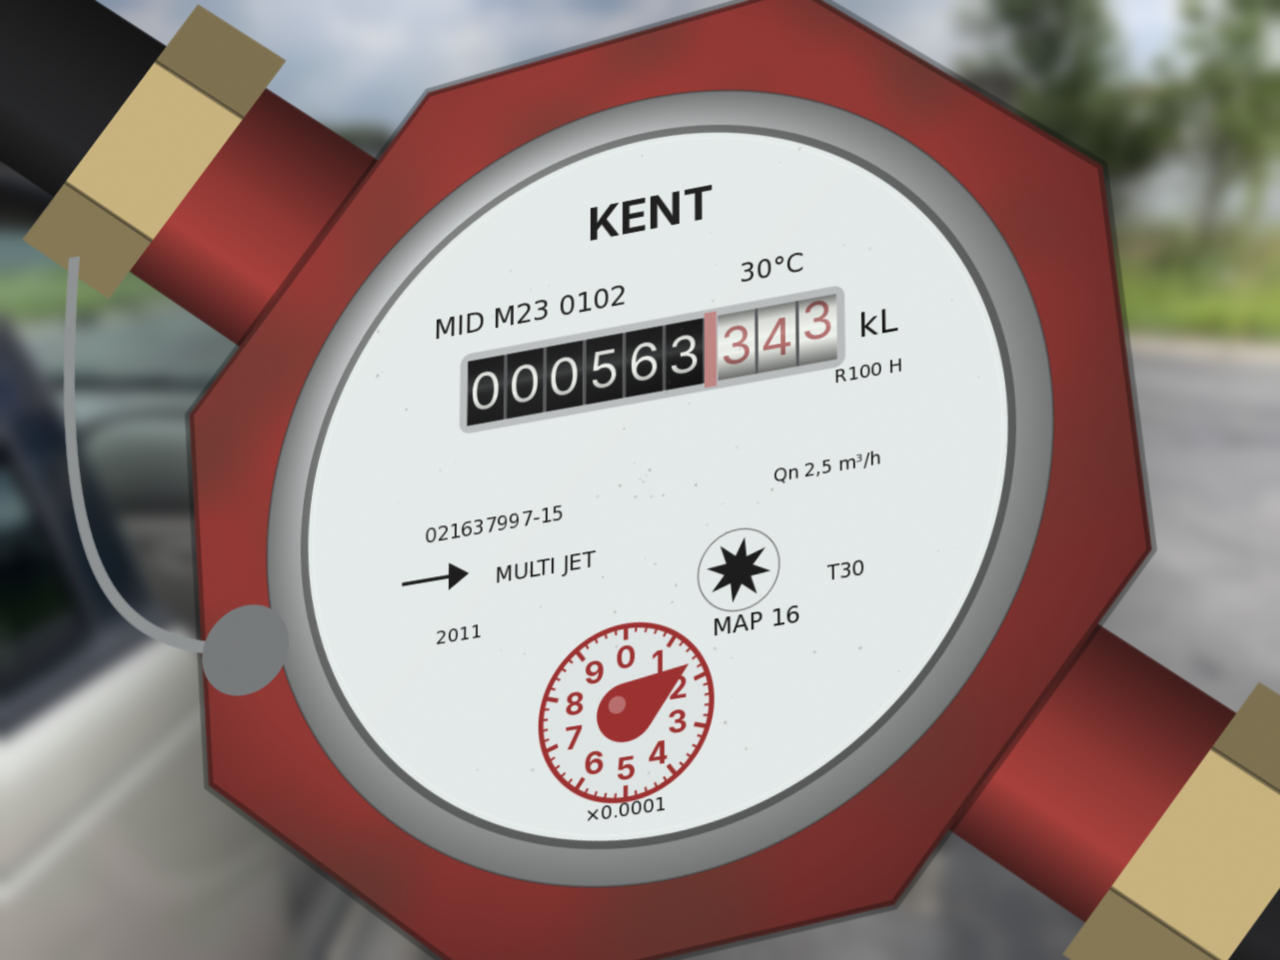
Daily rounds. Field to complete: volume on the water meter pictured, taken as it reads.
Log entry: 563.3431 kL
